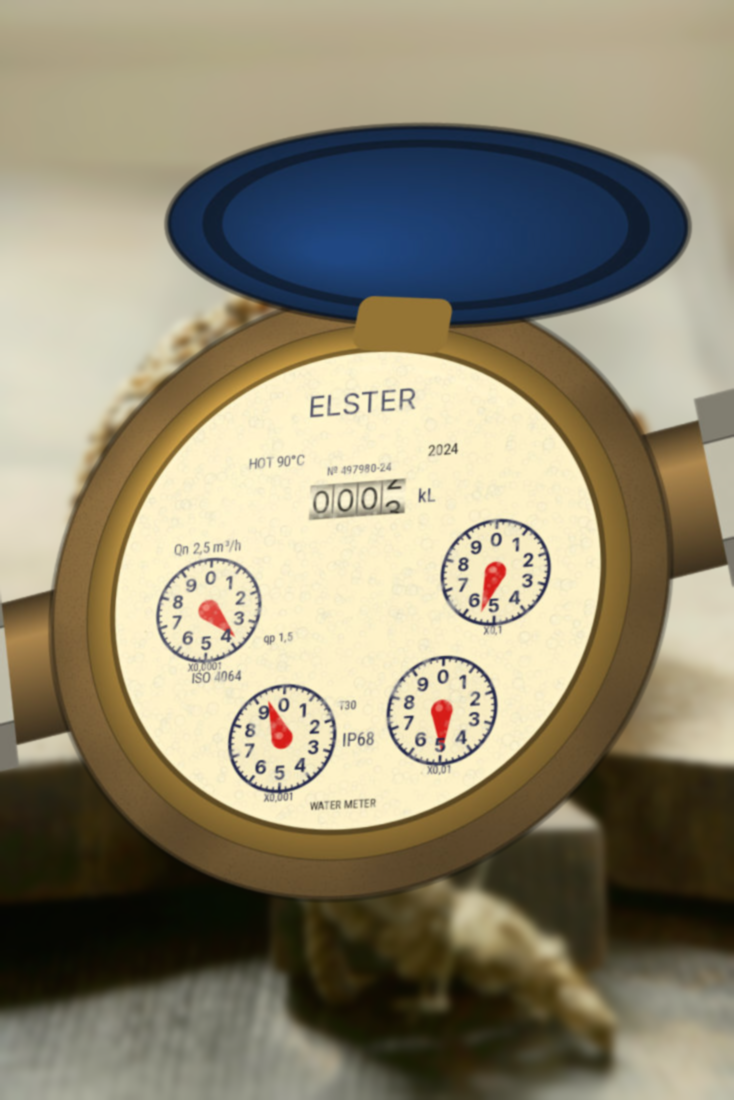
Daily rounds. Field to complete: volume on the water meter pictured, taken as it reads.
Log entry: 2.5493 kL
